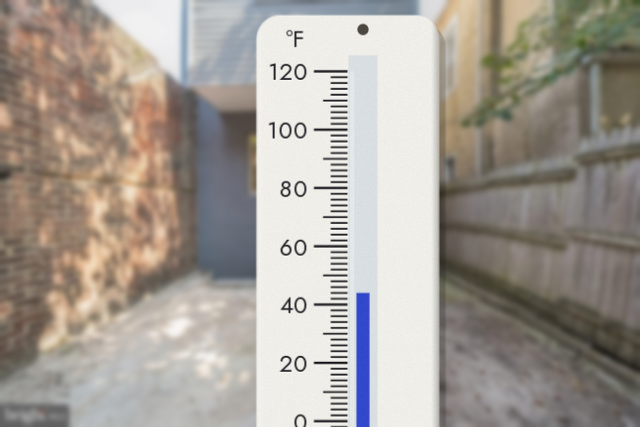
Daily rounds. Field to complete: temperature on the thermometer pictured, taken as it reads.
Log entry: 44 °F
